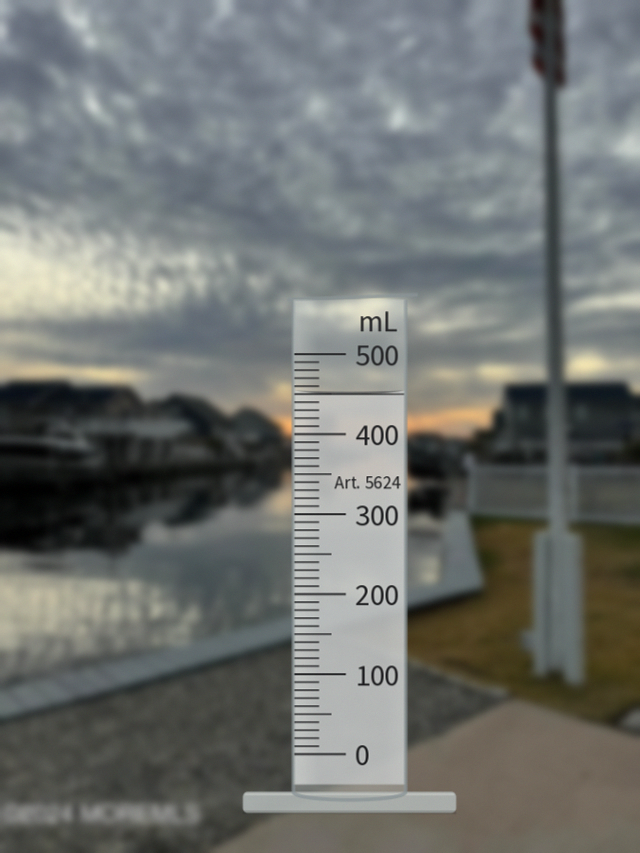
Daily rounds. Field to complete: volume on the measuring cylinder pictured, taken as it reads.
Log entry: 450 mL
